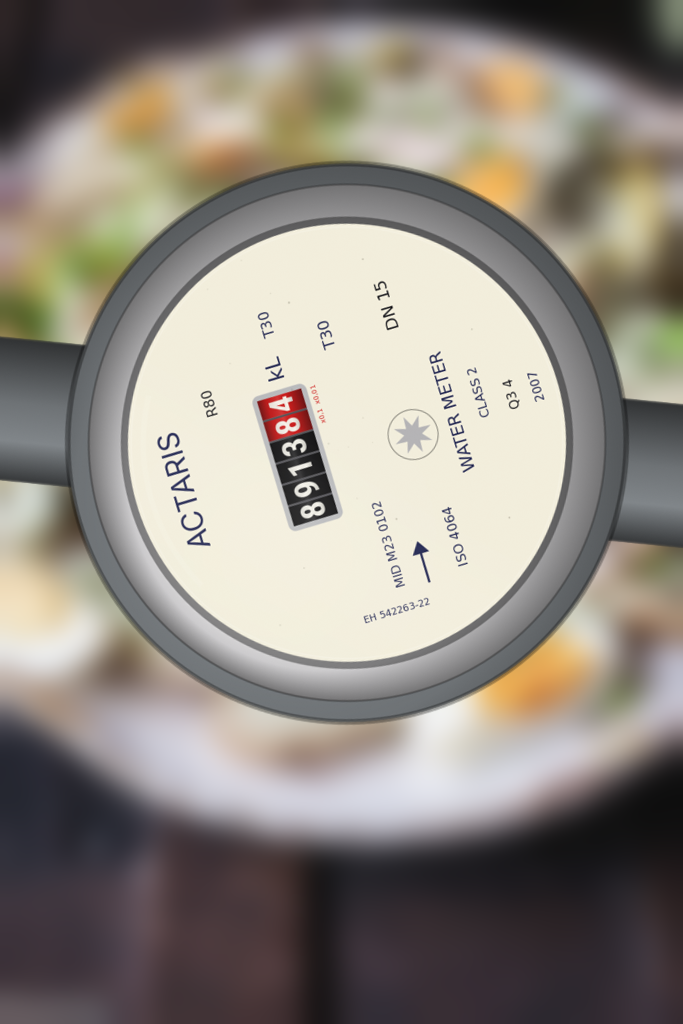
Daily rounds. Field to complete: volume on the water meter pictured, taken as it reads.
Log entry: 8913.84 kL
